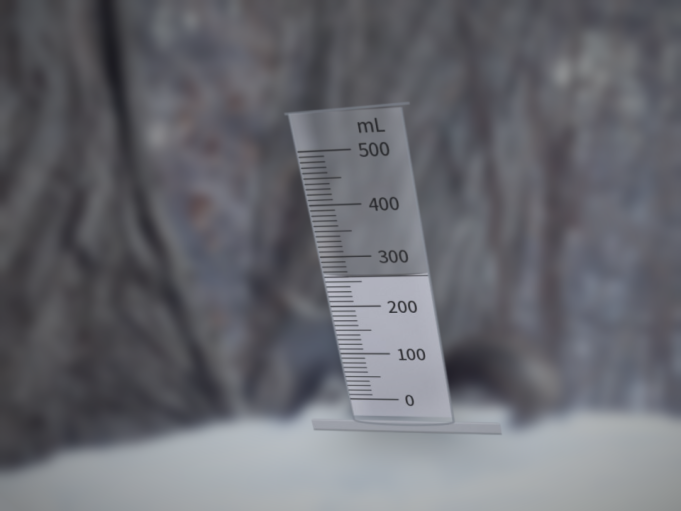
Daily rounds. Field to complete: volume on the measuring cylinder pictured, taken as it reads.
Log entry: 260 mL
